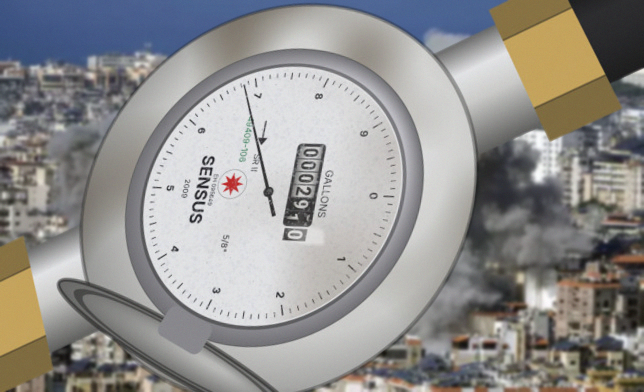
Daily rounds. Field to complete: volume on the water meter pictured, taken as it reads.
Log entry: 2906.8 gal
